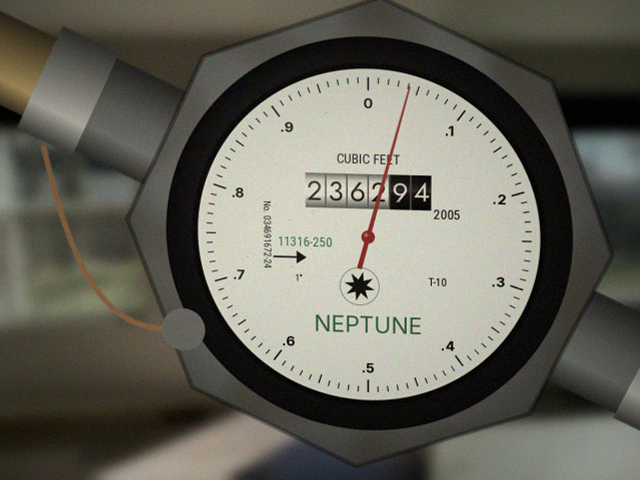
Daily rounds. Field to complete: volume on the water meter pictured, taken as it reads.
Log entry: 236294.04 ft³
